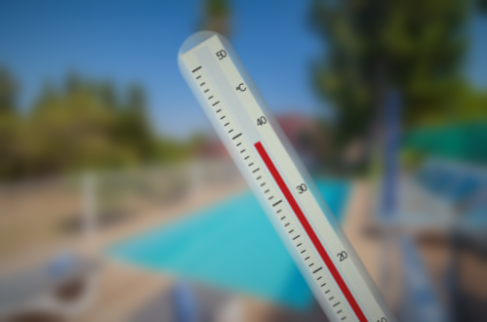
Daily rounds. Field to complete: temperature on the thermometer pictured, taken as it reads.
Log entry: 38 °C
